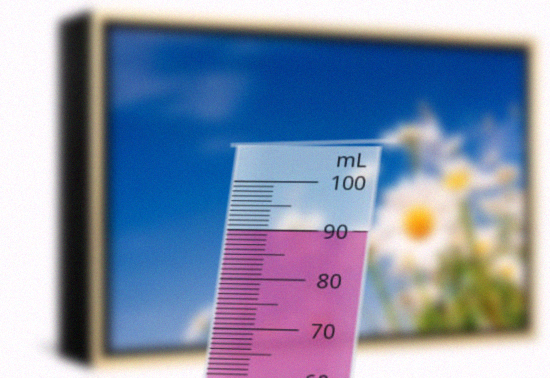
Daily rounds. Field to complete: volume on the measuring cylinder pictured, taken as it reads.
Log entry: 90 mL
